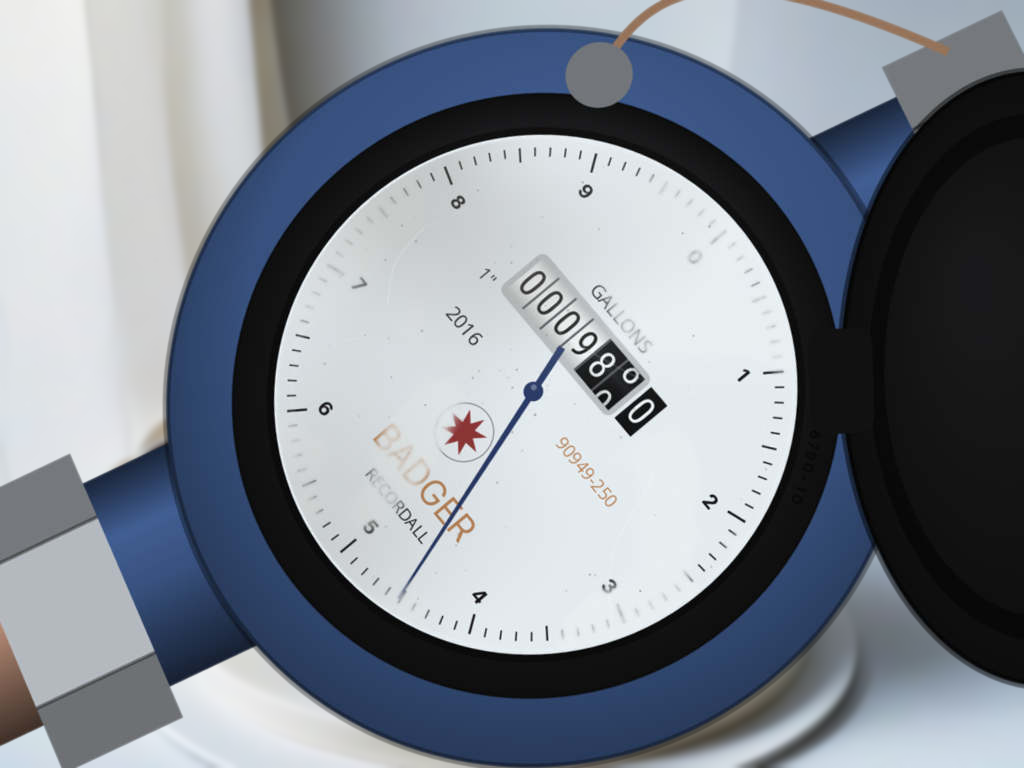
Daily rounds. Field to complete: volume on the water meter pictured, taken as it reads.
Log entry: 9884.5 gal
